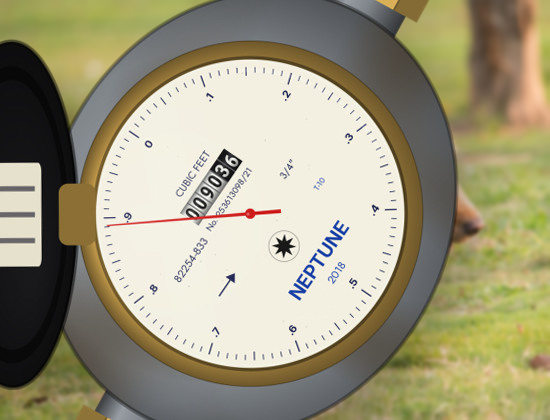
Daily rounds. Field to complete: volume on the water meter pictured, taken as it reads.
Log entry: 9035.89 ft³
